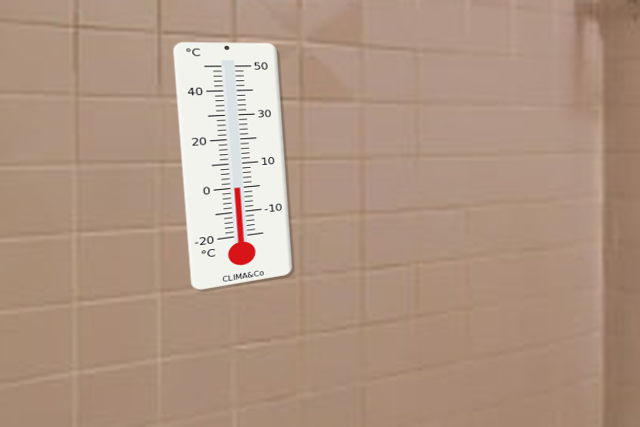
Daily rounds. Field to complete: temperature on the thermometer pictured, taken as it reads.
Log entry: 0 °C
